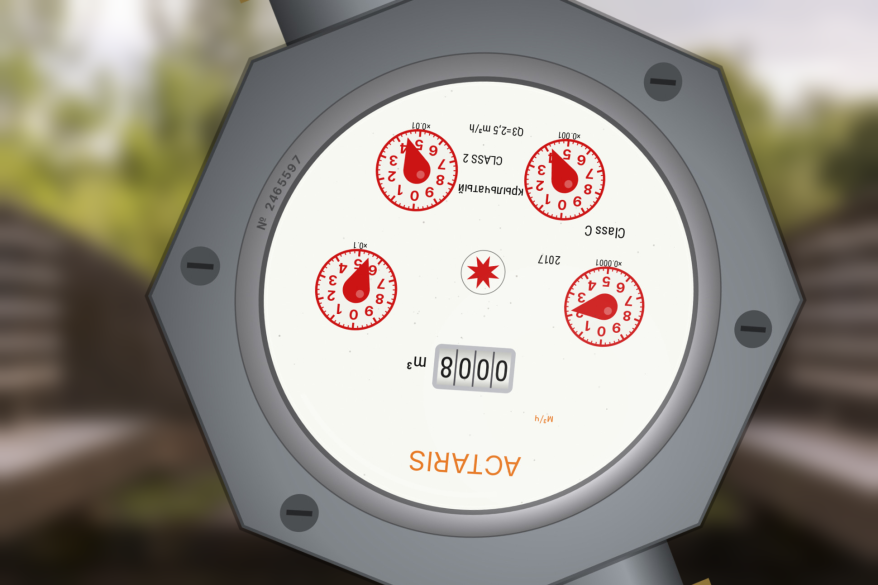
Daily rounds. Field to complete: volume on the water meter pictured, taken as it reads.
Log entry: 8.5442 m³
